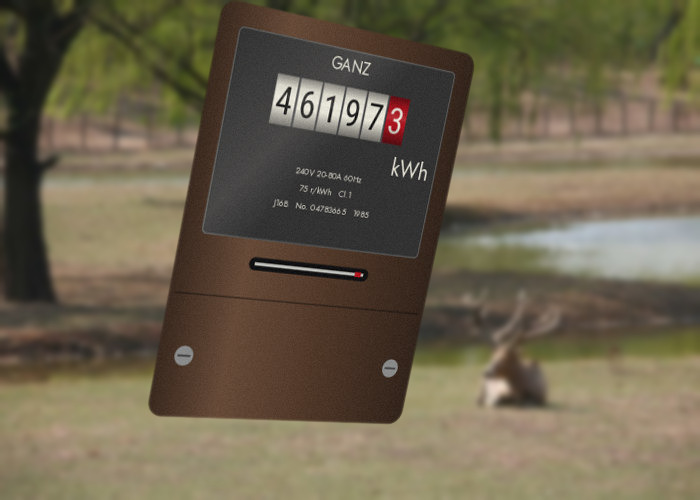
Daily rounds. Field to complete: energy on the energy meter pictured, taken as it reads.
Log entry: 46197.3 kWh
